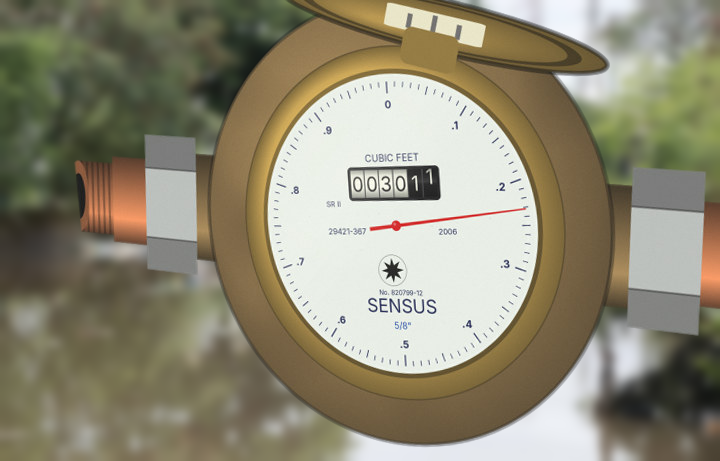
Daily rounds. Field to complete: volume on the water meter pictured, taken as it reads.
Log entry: 3011.23 ft³
